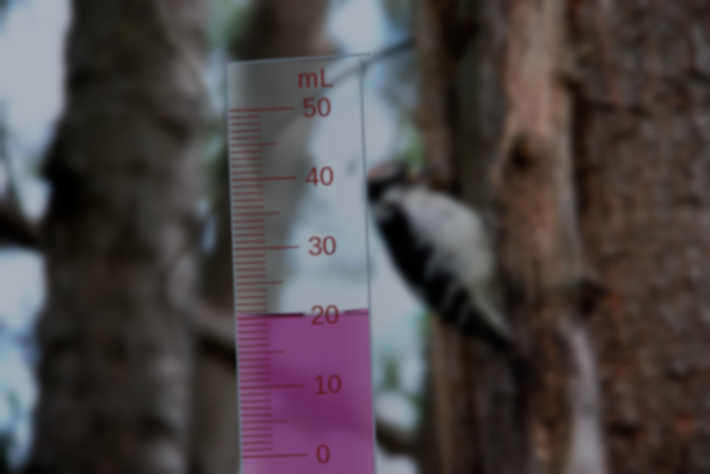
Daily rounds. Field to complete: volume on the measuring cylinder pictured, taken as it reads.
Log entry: 20 mL
